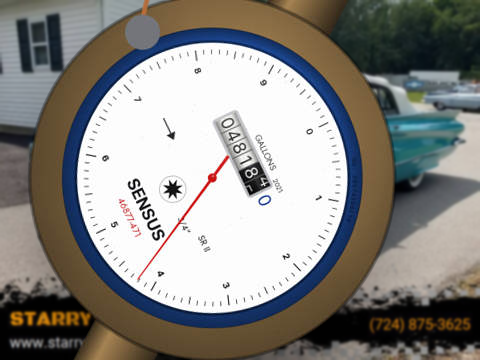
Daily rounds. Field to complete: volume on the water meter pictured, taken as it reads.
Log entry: 481844.2 gal
